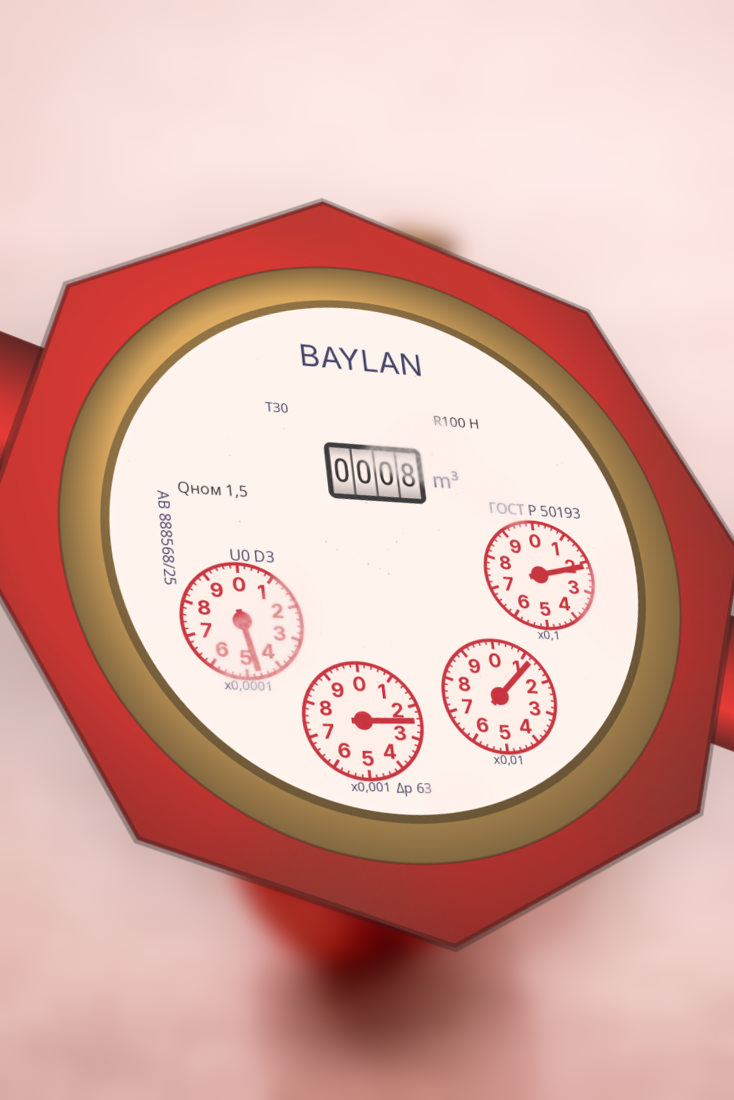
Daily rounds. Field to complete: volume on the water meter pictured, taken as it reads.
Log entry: 8.2124 m³
